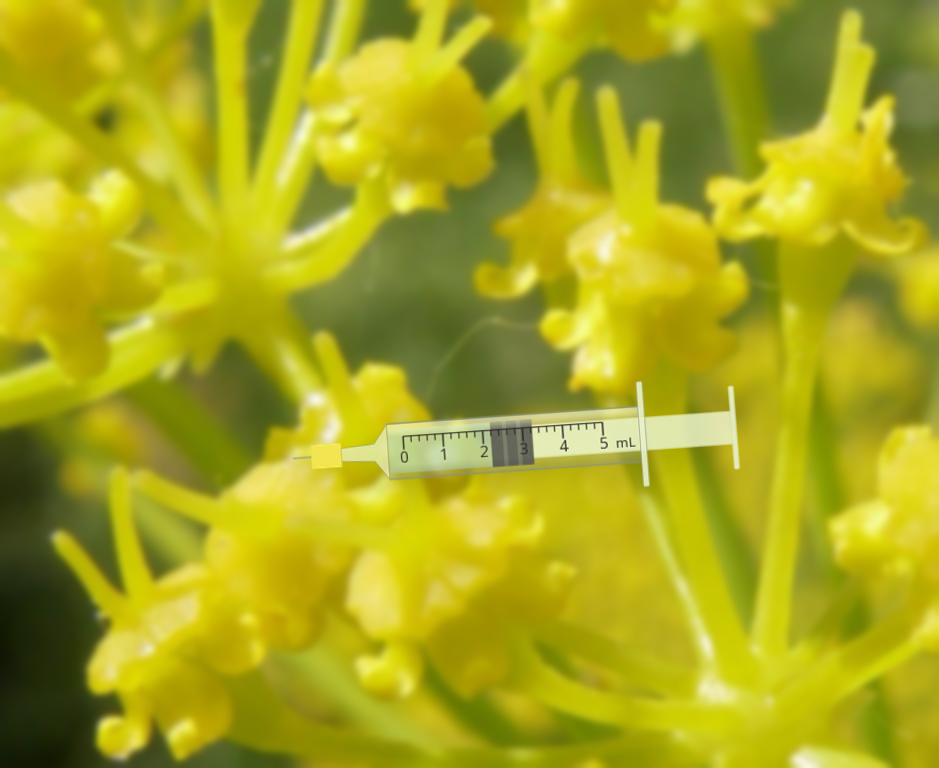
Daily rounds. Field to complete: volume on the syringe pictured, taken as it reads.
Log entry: 2.2 mL
